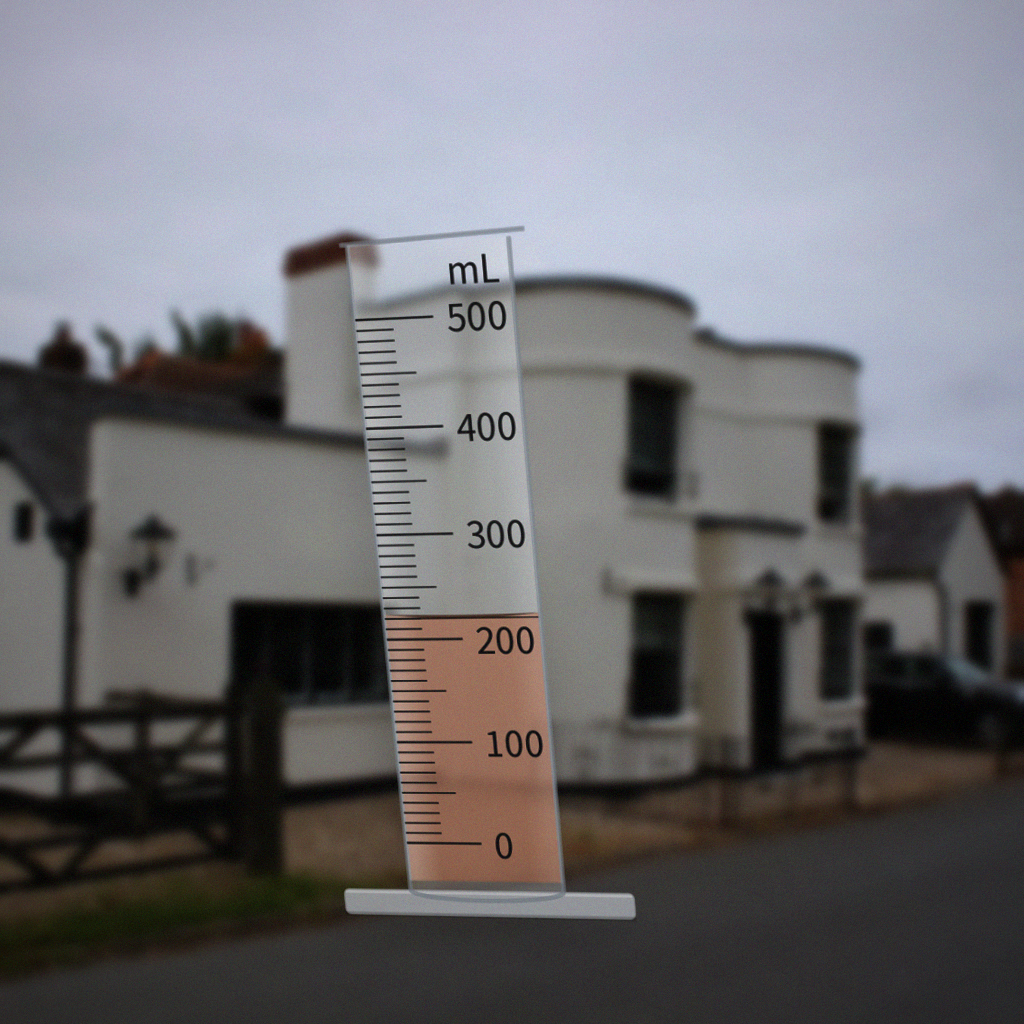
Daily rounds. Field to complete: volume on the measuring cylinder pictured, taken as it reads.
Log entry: 220 mL
